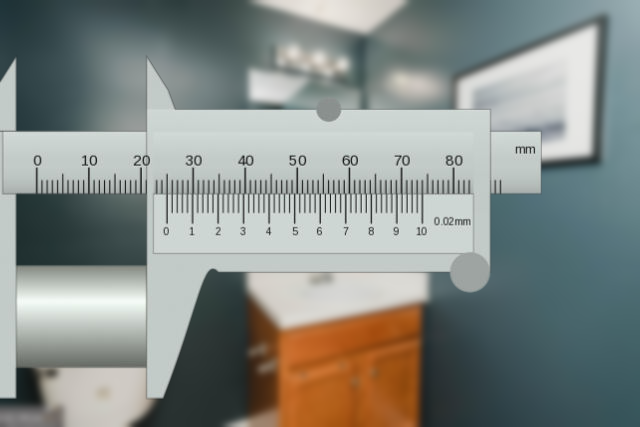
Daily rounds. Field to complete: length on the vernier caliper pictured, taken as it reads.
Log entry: 25.0 mm
